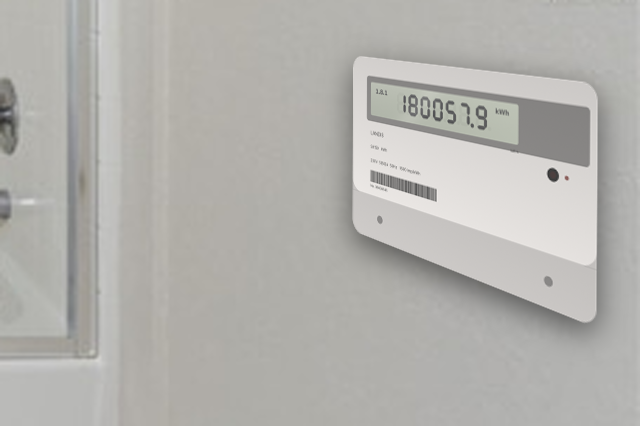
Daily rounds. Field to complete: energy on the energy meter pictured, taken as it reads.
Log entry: 180057.9 kWh
